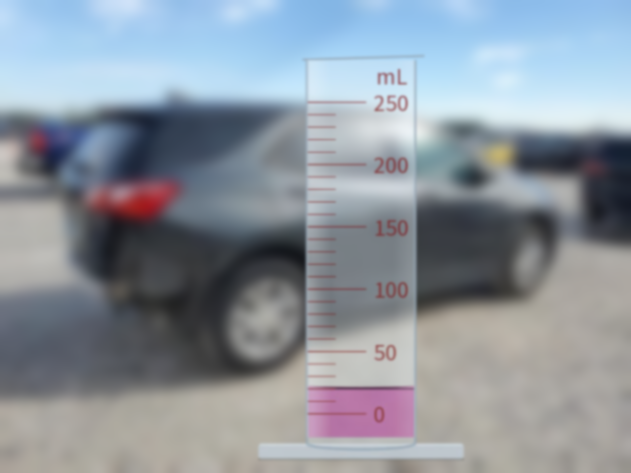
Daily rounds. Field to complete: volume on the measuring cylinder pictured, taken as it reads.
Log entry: 20 mL
